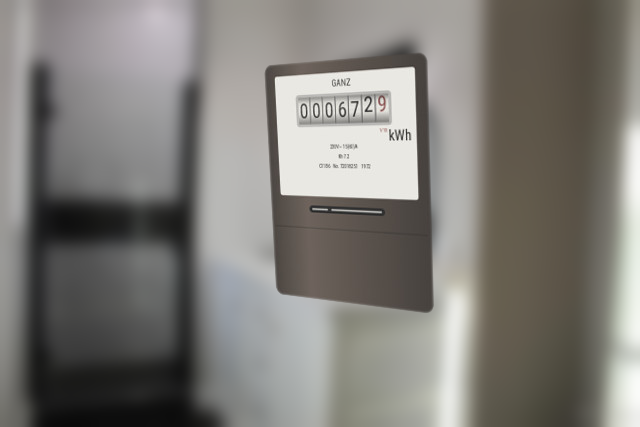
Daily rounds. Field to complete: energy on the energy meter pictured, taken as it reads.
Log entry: 672.9 kWh
